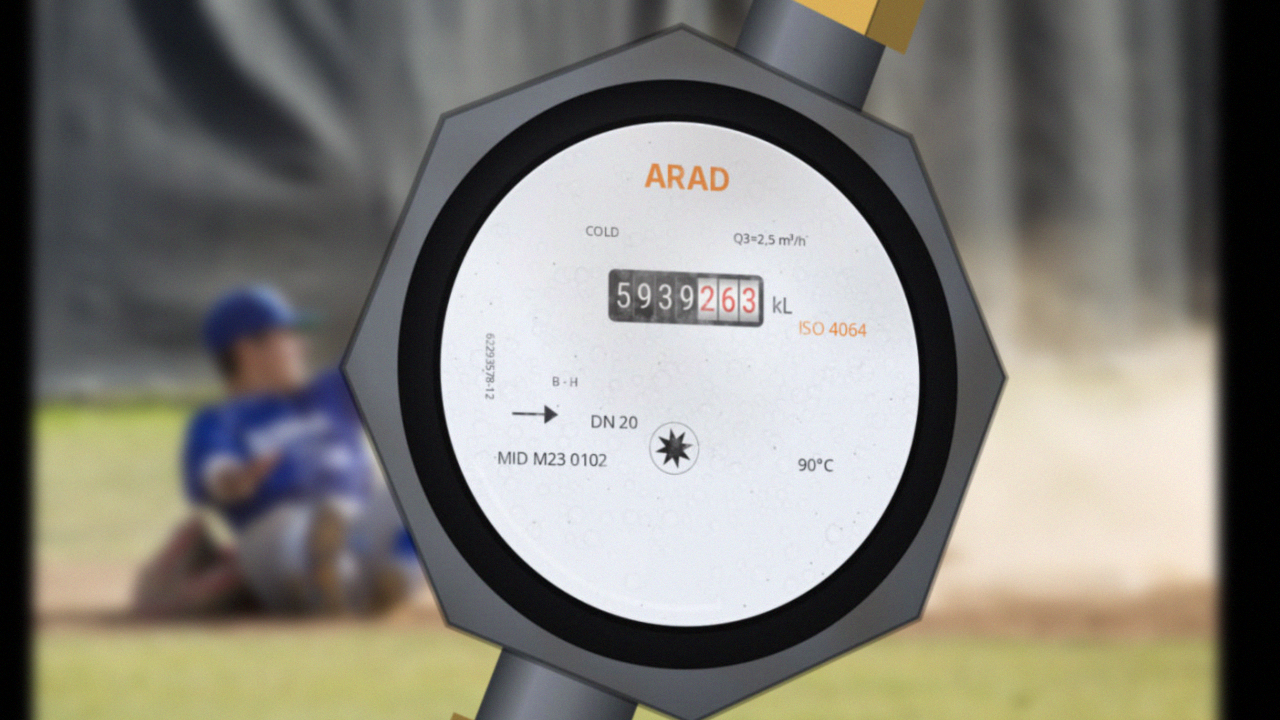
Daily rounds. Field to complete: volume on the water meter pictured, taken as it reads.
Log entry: 5939.263 kL
